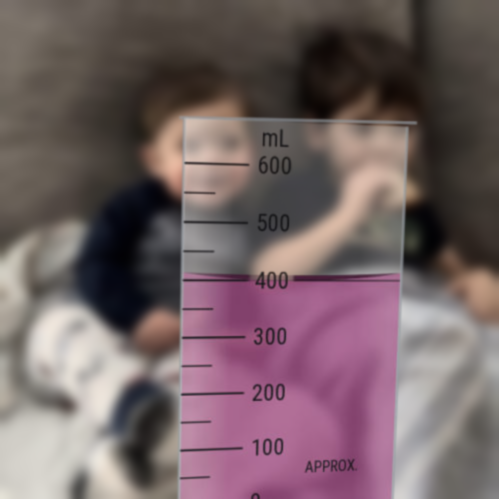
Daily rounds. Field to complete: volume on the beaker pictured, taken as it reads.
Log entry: 400 mL
